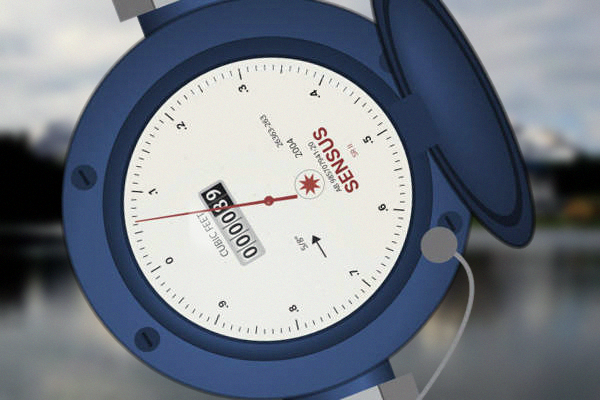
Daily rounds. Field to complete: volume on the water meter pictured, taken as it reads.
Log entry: 89.06 ft³
